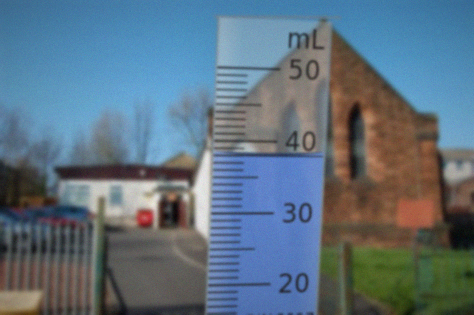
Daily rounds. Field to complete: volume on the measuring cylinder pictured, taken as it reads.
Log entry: 38 mL
